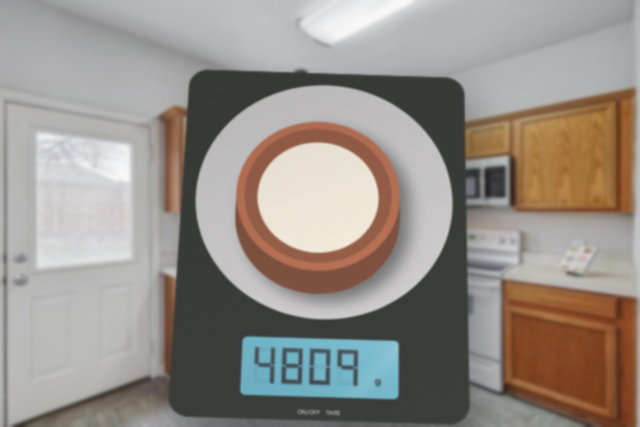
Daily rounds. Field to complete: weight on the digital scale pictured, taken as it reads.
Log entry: 4809 g
